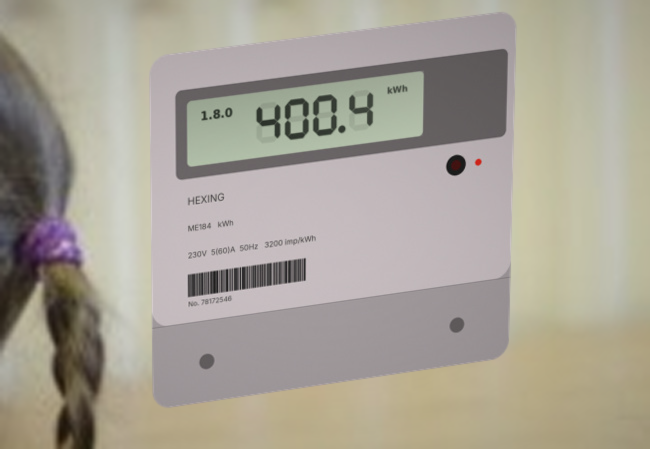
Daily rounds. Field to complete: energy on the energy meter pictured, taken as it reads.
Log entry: 400.4 kWh
